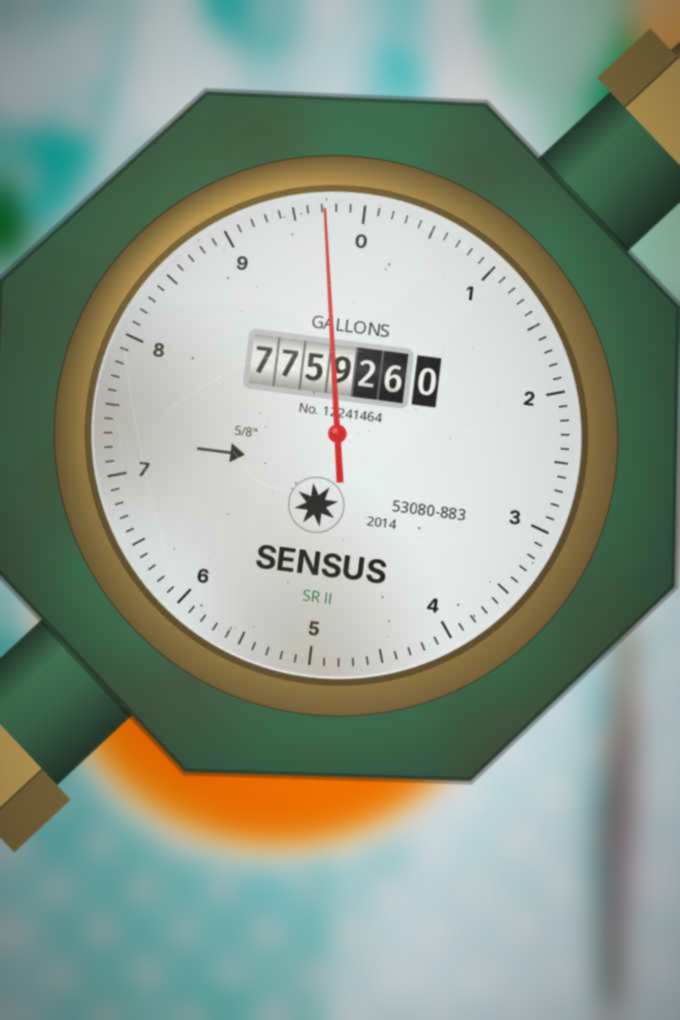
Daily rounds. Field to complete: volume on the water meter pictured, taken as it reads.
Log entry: 7759259.7 gal
